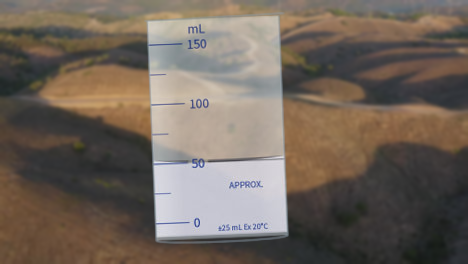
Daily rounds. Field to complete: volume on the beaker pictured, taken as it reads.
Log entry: 50 mL
